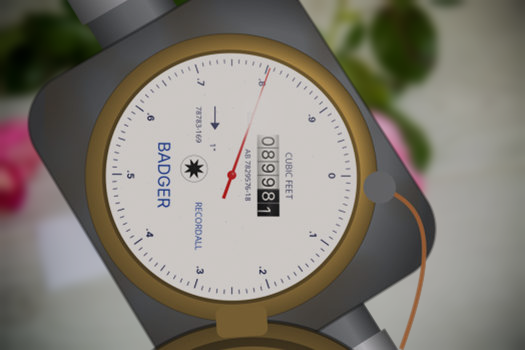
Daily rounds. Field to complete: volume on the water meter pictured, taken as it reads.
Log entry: 89980.80 ft³
